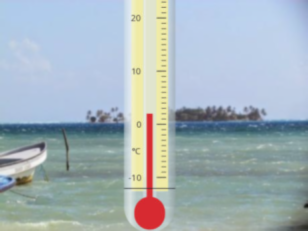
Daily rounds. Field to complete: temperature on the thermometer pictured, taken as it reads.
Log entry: 2 °C
